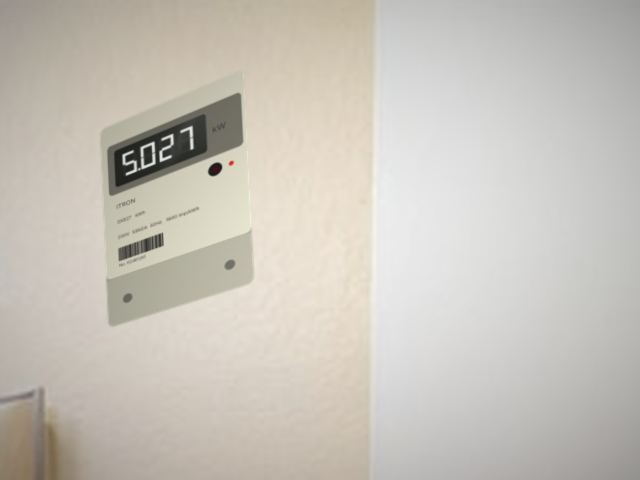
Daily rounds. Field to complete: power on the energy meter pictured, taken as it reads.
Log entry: 5.027 kW
